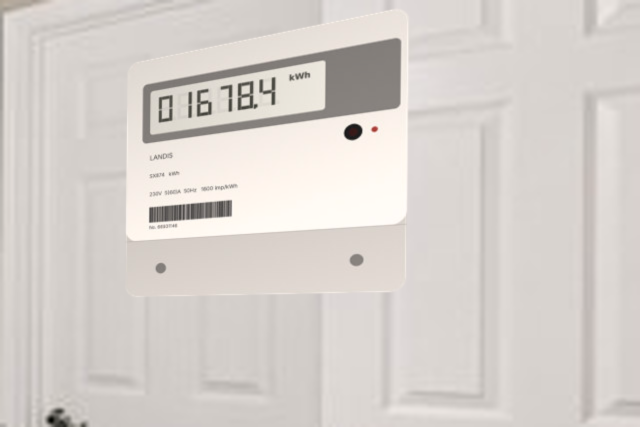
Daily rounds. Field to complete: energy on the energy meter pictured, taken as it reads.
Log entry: 1678.4 kWh
